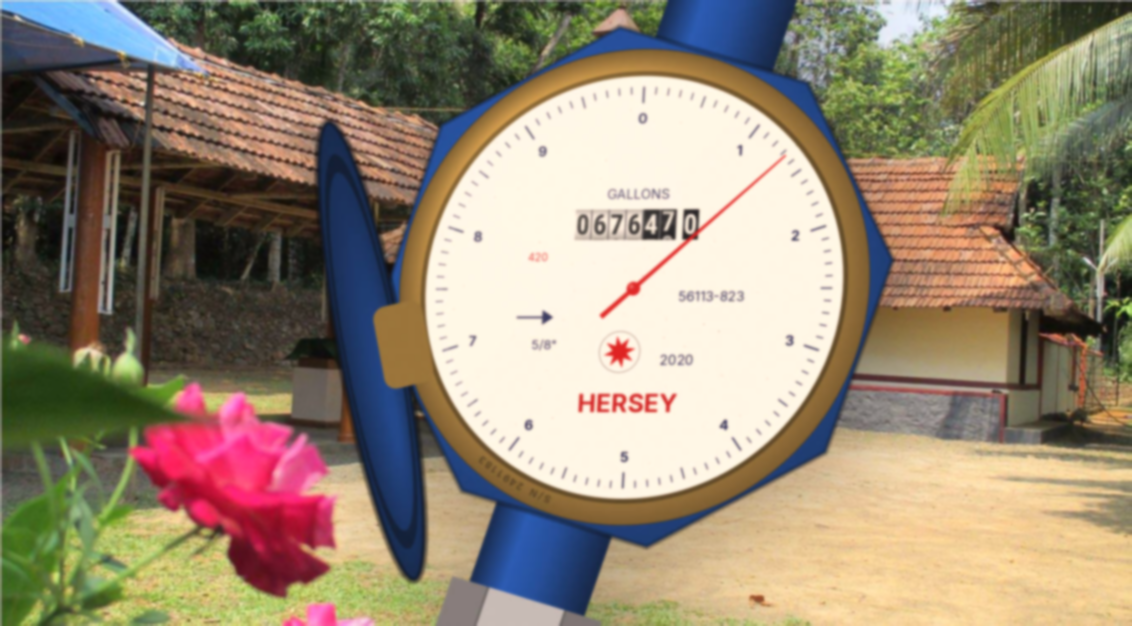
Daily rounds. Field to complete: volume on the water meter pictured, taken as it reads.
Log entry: 676471.3 gal
